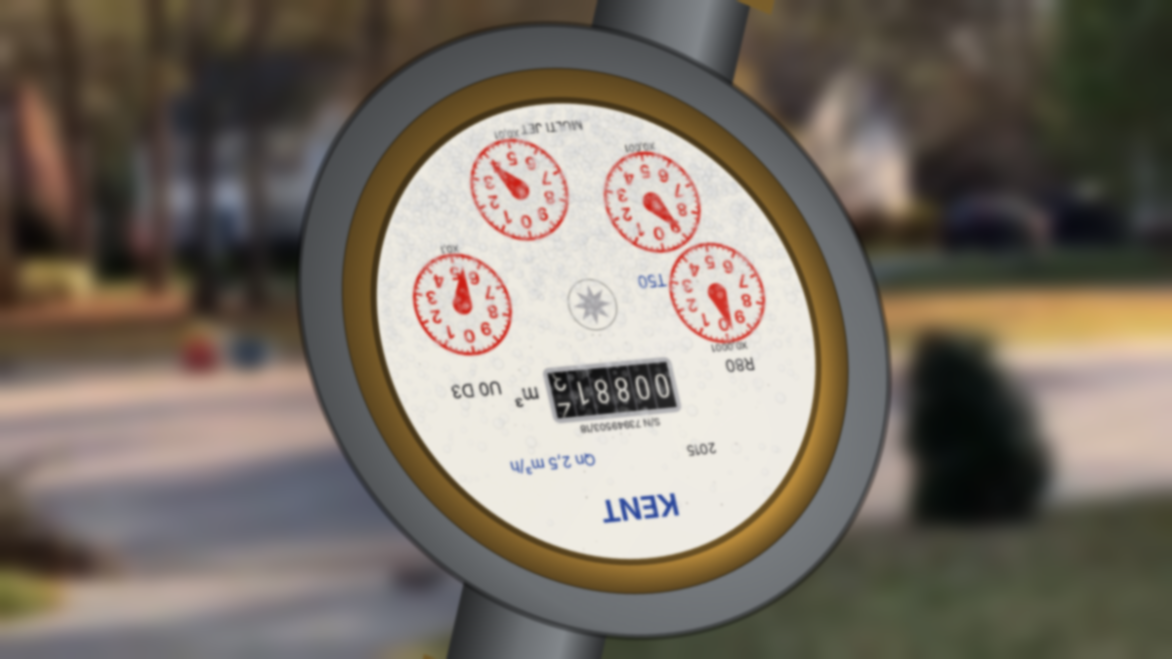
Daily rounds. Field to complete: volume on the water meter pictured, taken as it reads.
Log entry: 8812.5389 m³
